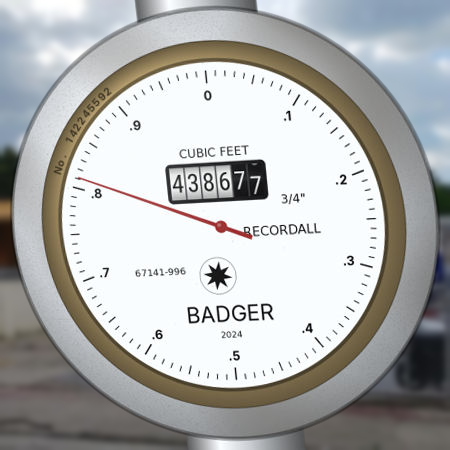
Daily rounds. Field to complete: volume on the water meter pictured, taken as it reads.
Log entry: 438676.81 ft³
